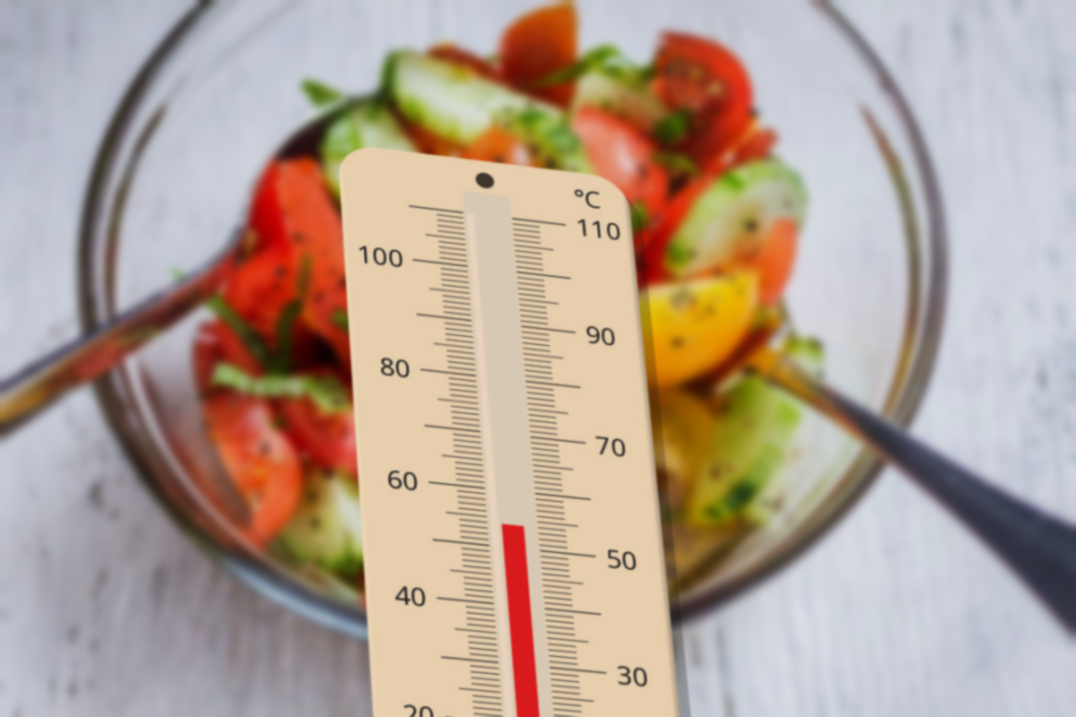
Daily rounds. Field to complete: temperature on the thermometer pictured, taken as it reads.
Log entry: 54 °C
